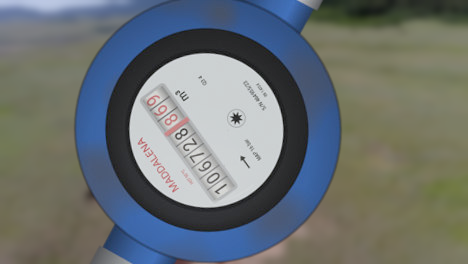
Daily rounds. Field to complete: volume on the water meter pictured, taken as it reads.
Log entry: 106728.869 m³
